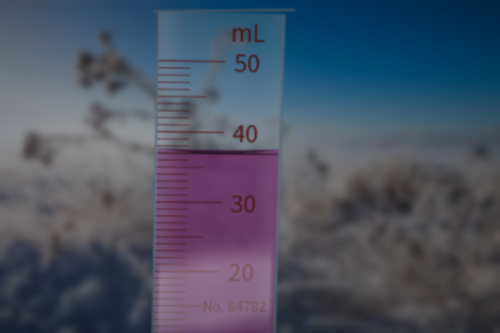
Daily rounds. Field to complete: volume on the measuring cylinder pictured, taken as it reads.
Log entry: 37 mL
